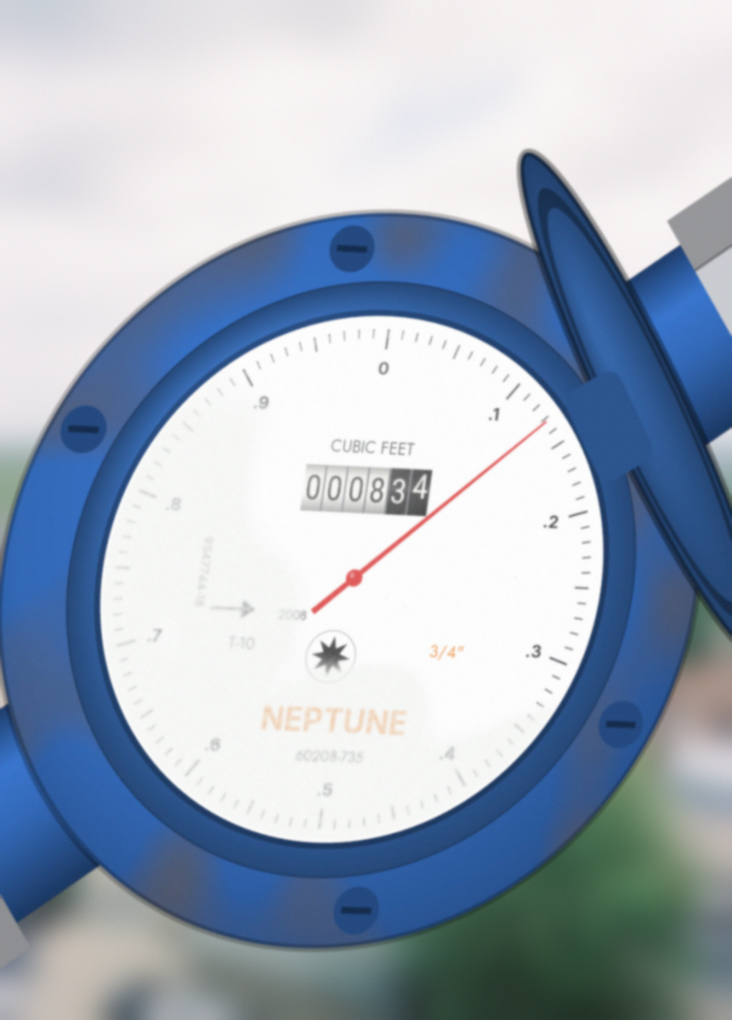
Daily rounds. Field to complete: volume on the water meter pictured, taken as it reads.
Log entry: 834.13 ft³
